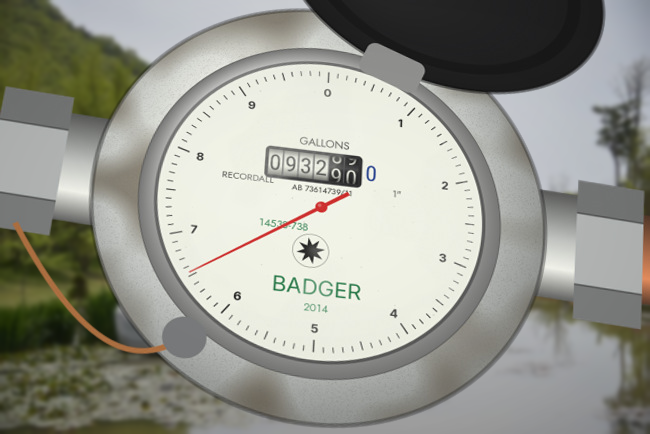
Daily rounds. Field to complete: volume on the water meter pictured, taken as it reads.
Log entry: 932896.5 gal
